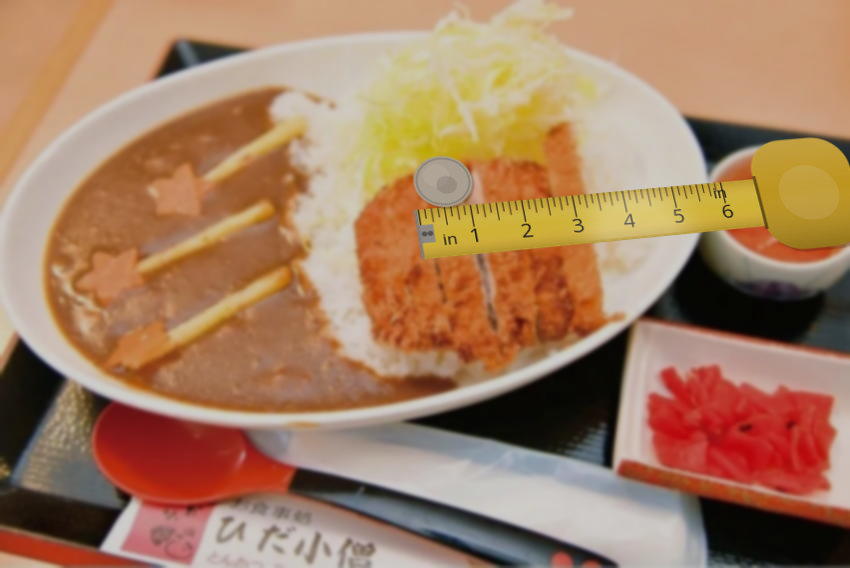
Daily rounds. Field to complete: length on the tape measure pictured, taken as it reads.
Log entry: 1.125 in
